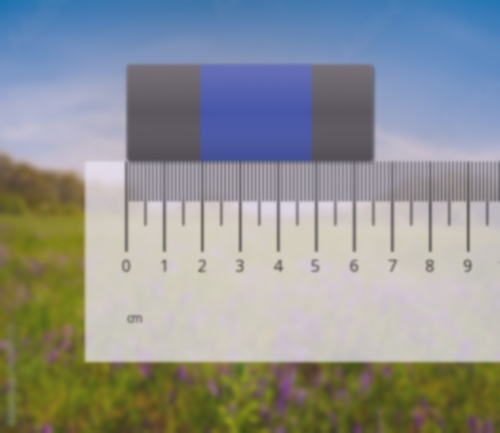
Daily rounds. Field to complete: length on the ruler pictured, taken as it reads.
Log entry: 6.5 cm
